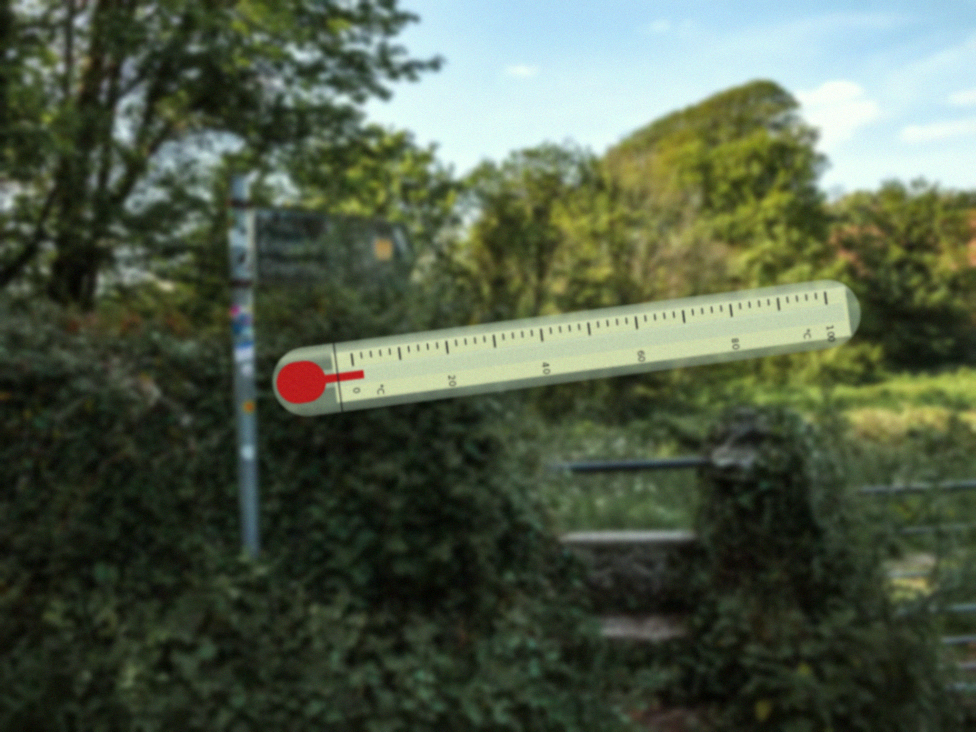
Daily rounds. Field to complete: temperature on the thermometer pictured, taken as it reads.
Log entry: 2 °C
